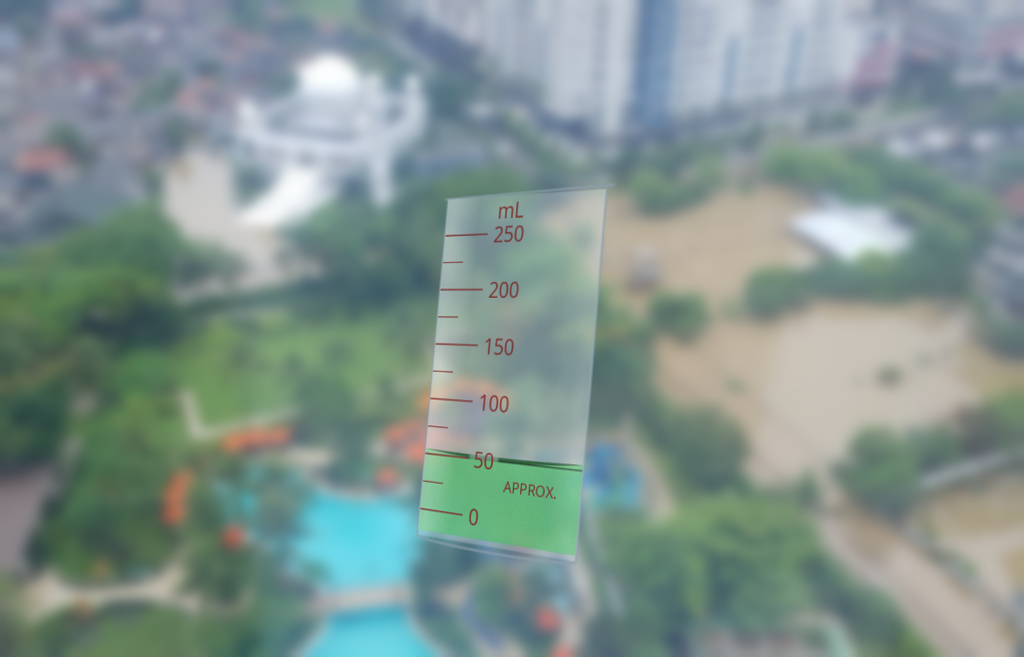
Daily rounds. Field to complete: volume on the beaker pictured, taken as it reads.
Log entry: 50 mL
